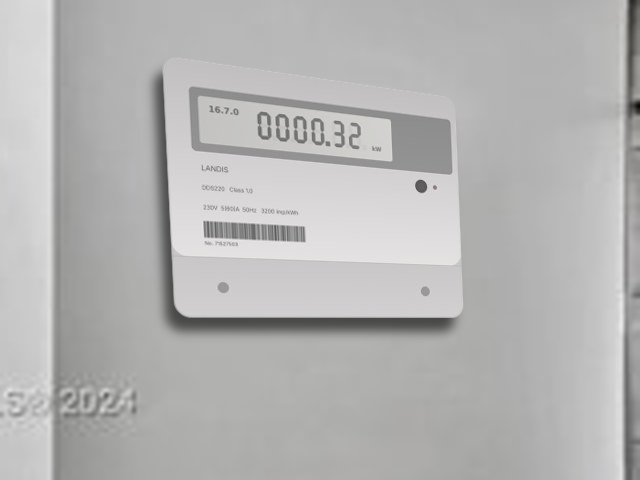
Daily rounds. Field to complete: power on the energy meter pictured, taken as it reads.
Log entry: 0.32 kW
